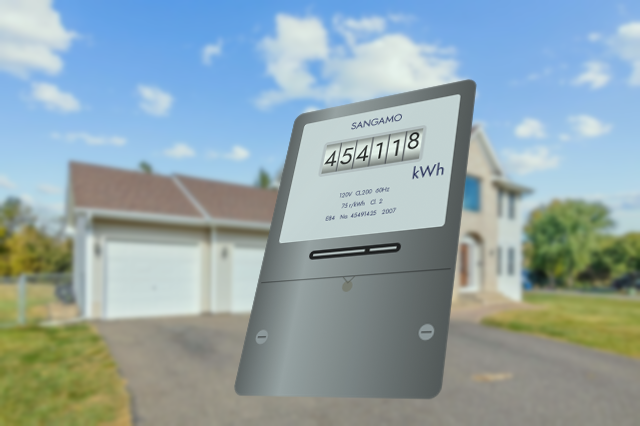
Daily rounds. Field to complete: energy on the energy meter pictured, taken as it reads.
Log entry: 454118 kWh
